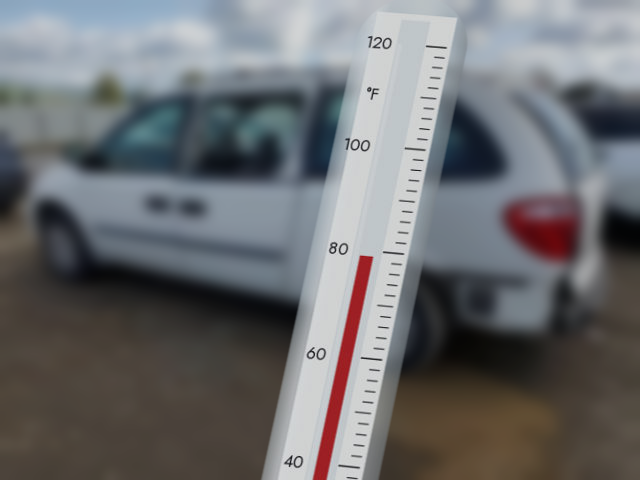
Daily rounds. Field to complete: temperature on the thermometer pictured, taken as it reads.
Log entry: 79 °F
